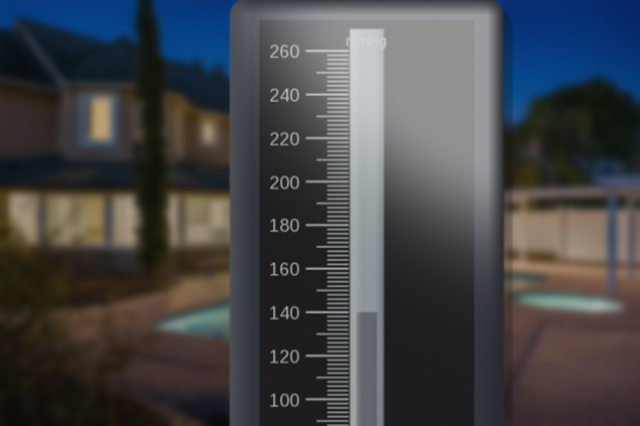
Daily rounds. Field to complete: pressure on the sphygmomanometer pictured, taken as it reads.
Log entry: 140 mmHg
